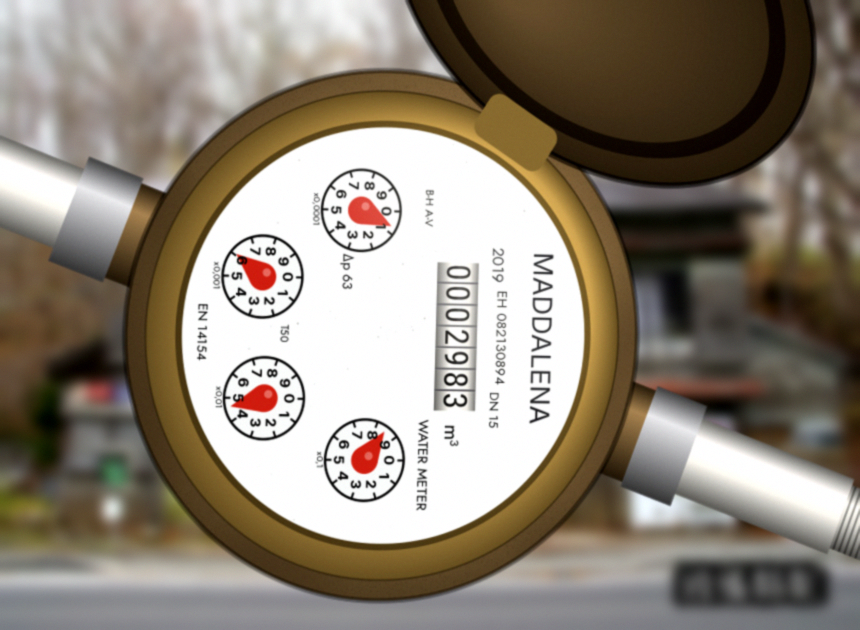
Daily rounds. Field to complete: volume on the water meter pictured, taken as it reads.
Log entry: 2983.8460 m³
